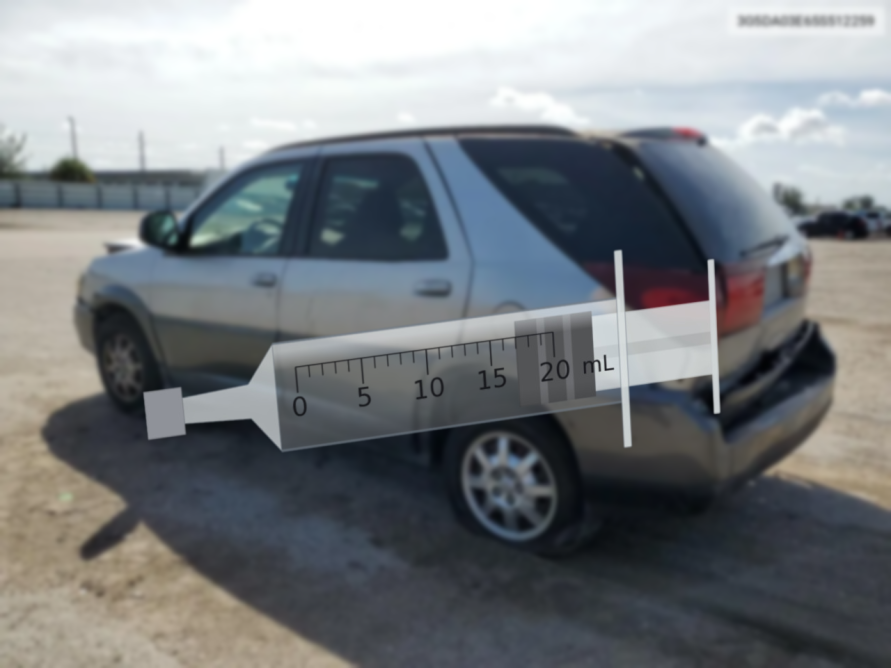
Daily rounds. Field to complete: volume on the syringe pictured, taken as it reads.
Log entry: 17 mL
